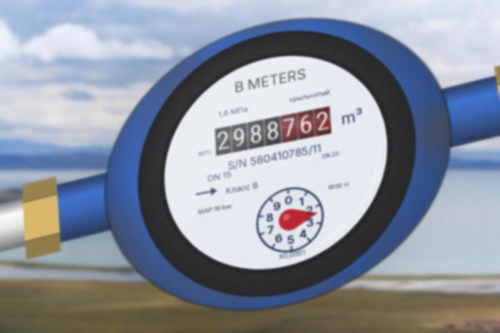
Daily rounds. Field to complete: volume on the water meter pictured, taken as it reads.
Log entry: 2988.7622 m³
